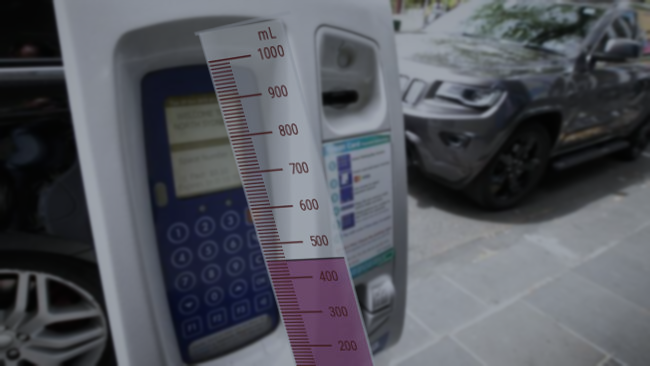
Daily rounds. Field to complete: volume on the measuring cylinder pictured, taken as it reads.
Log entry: 450 mL
